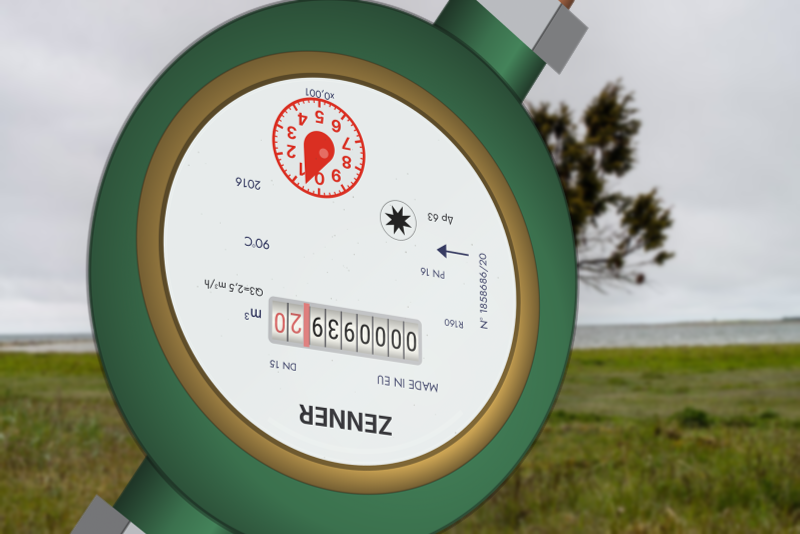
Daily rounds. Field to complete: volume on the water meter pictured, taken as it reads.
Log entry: 939.200 m³
